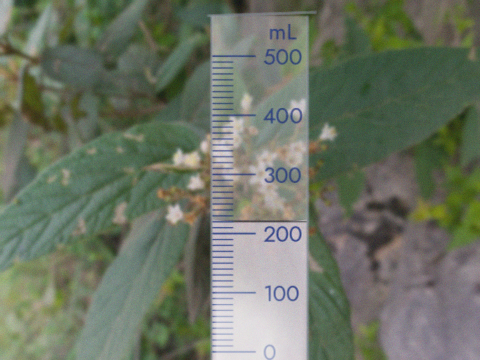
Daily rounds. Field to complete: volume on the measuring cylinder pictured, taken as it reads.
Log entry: 220 mL
